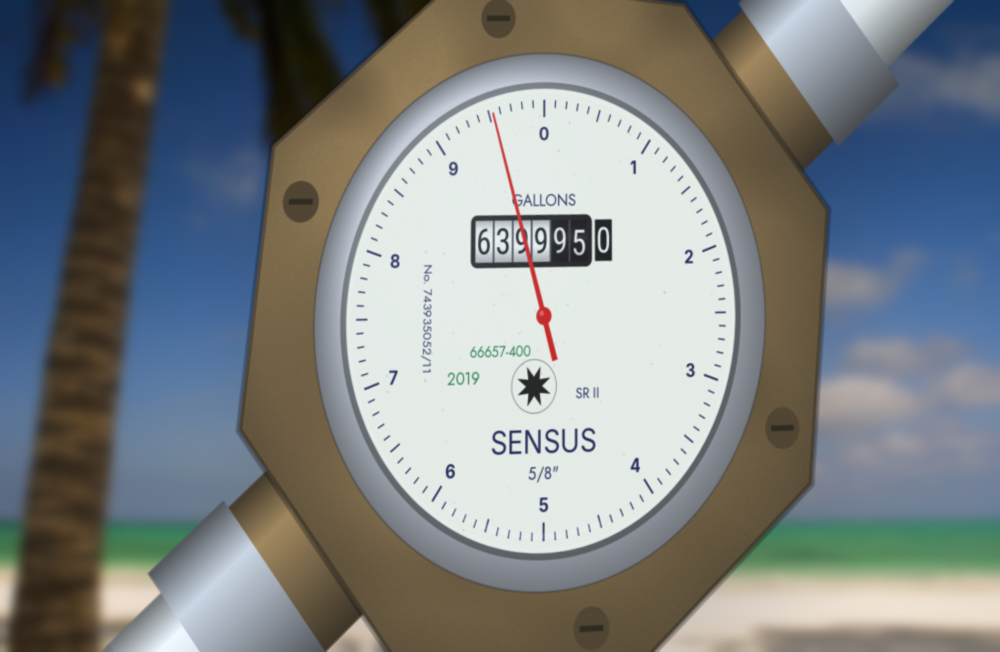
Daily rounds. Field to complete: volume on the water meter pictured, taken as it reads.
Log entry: 6399949.5 gal
